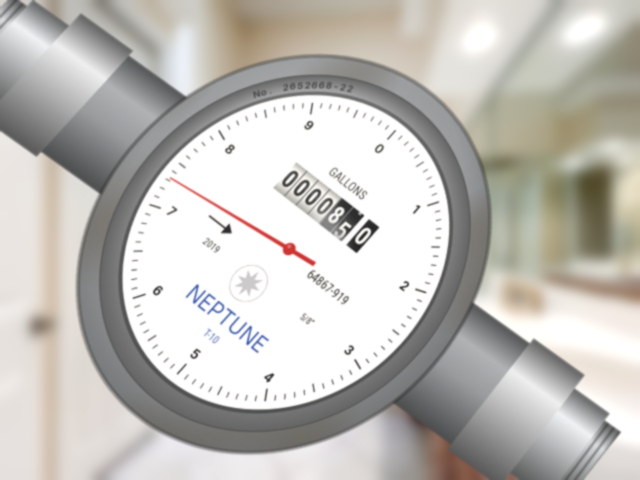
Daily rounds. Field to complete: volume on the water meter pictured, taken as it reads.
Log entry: 847.3 gal
